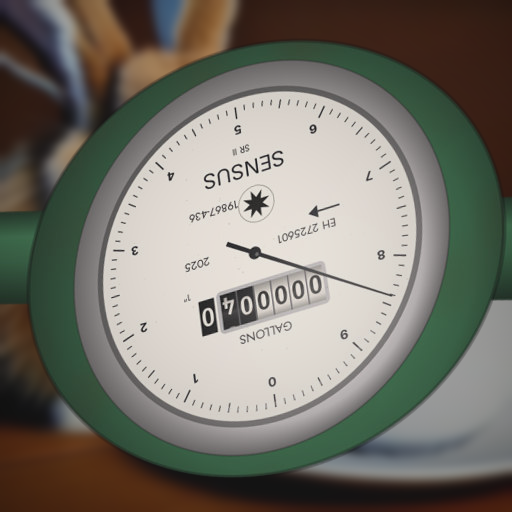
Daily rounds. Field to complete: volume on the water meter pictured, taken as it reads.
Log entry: 38.4 gal
